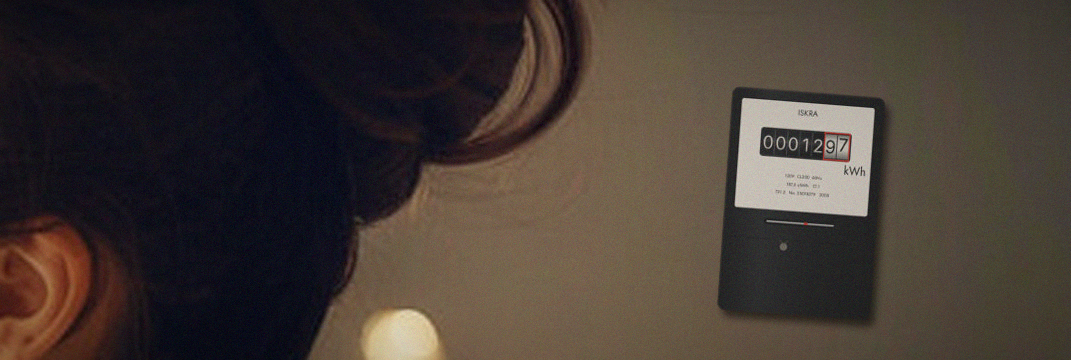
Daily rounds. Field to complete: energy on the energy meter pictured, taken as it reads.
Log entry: 12.97 kWh
